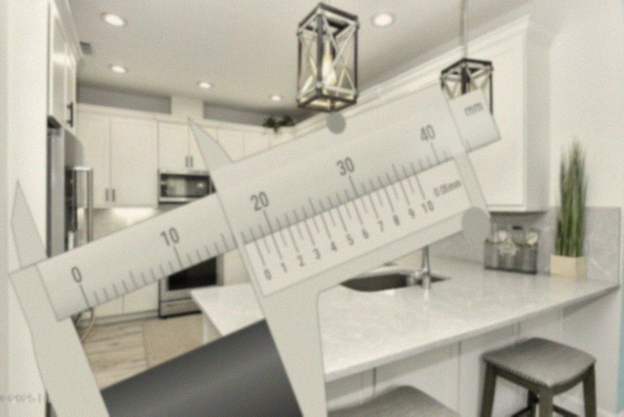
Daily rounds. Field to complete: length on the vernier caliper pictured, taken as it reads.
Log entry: 18.0 mm
